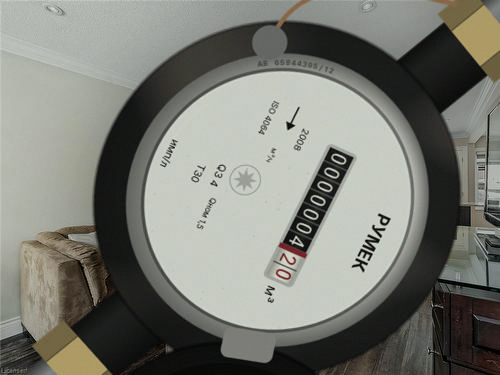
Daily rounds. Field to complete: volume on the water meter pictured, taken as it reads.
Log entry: 4.20 m³
